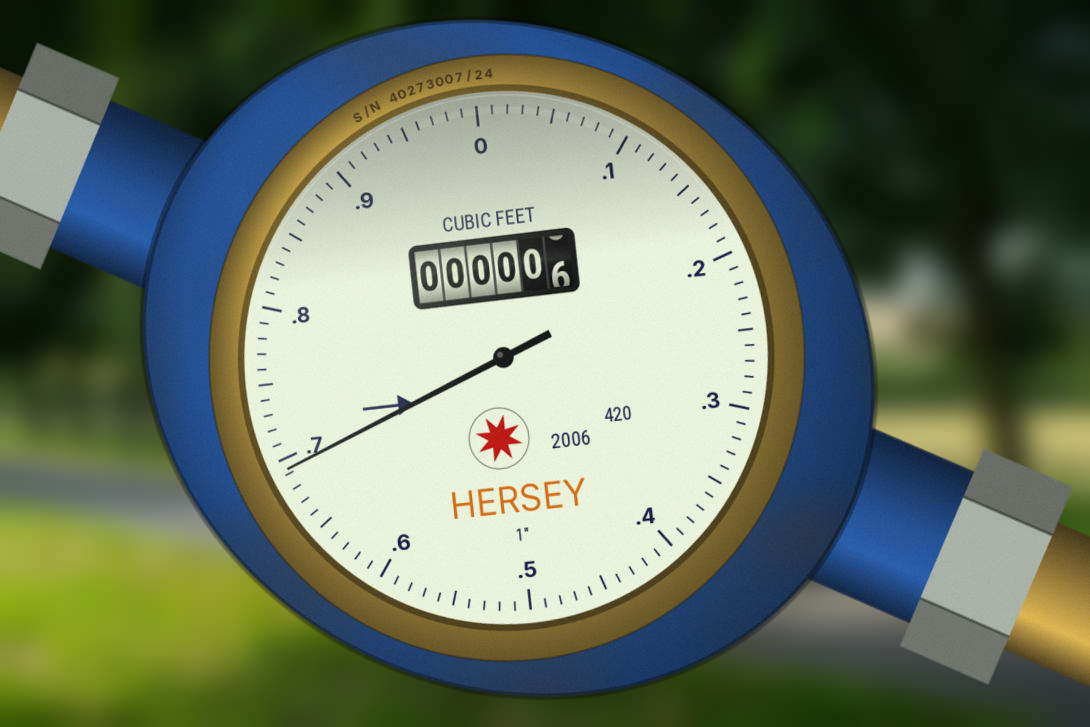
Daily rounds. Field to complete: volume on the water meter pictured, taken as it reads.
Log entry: 5.69 ft³
